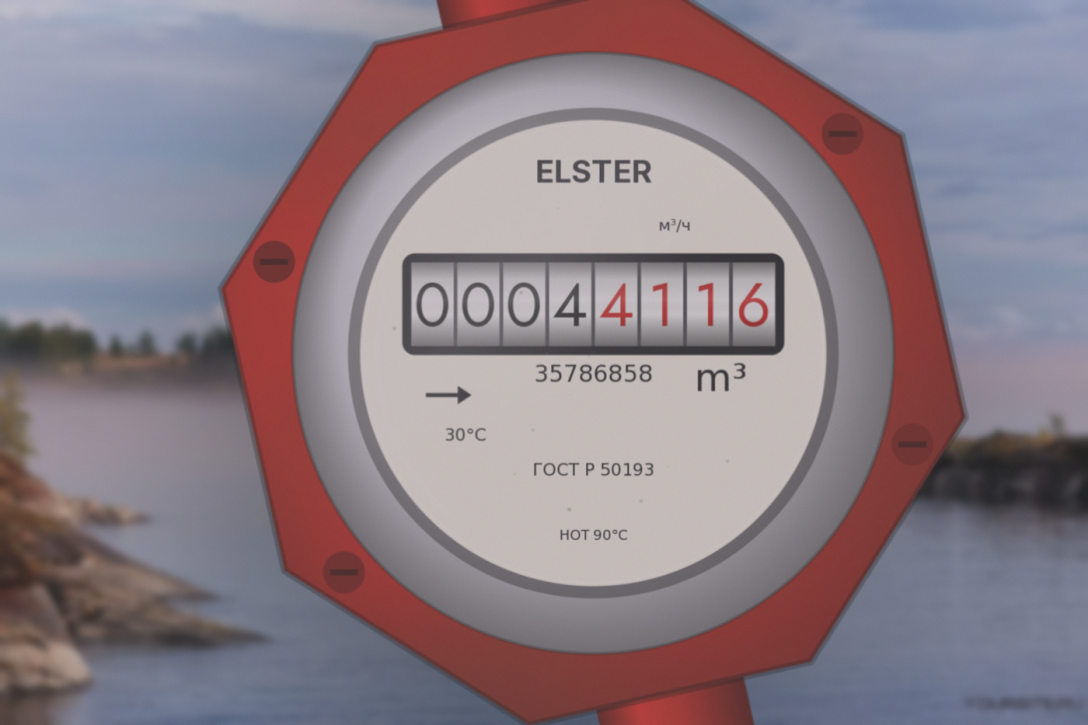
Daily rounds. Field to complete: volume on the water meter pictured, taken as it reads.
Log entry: 4.4116 m³
